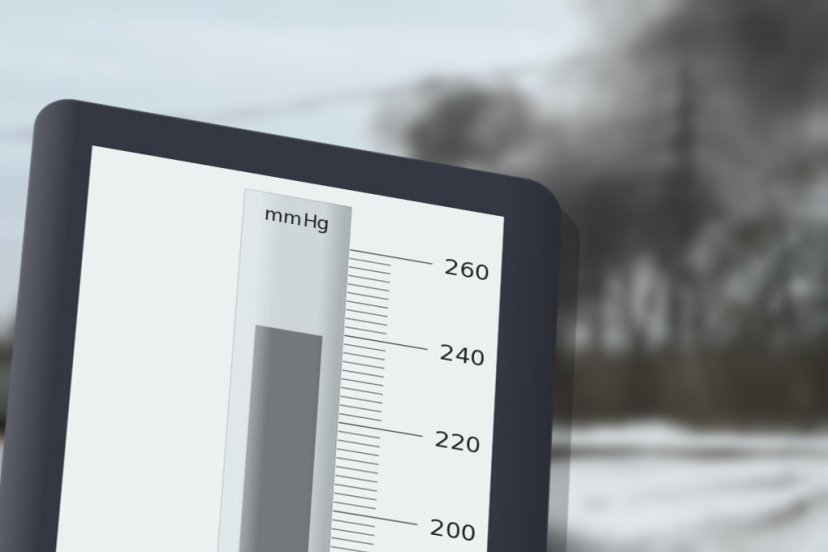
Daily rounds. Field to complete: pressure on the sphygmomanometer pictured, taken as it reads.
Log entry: 239 mmHg
